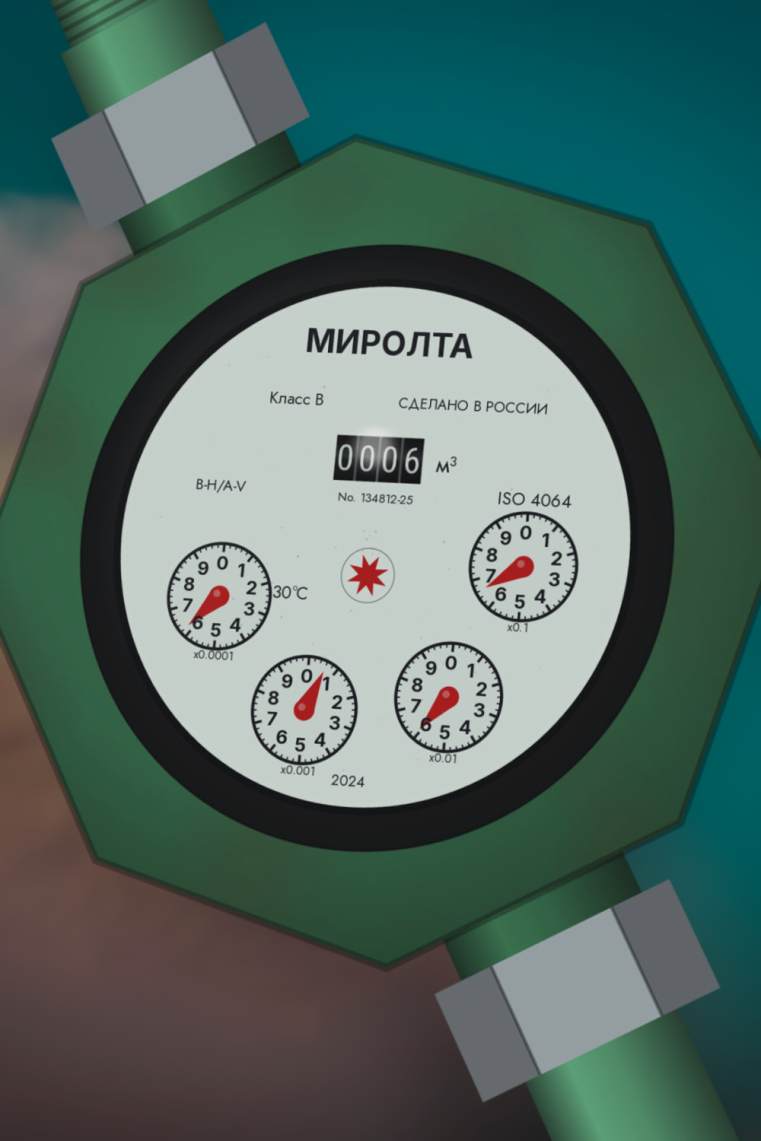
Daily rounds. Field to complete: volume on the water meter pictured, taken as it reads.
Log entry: 6.6606 m³
